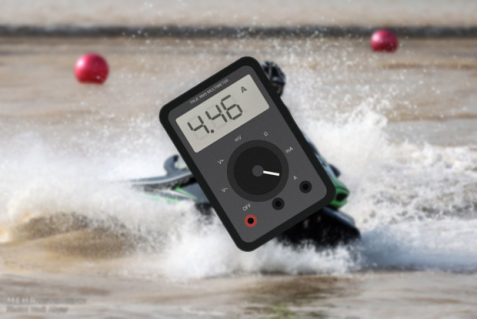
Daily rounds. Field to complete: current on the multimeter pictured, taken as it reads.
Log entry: 4.46 A
